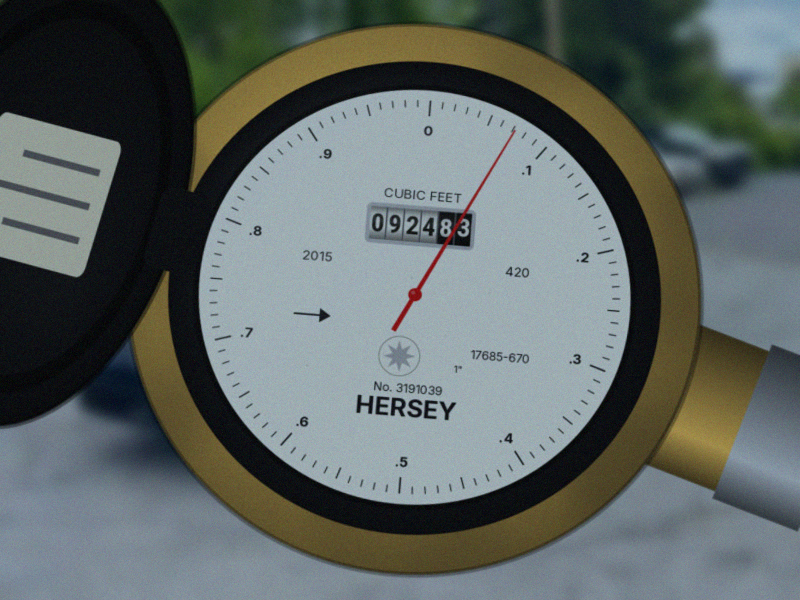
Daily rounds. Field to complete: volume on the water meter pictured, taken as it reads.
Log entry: 92483.07 ft³
